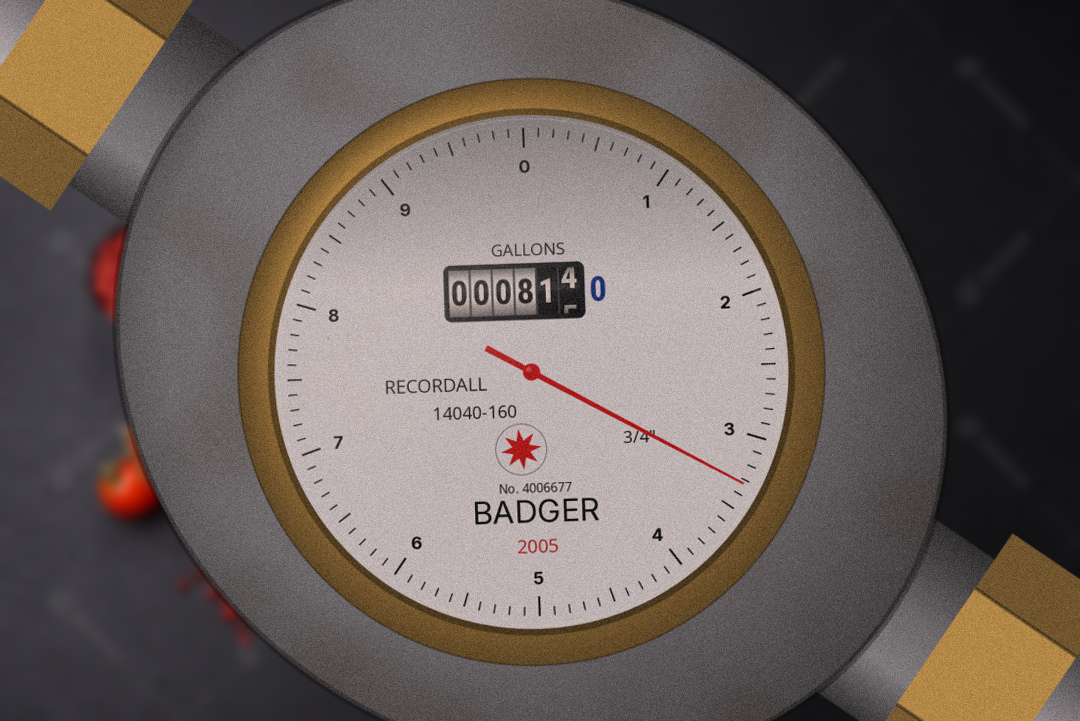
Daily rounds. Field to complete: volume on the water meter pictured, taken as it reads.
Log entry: 8143.3 gal
